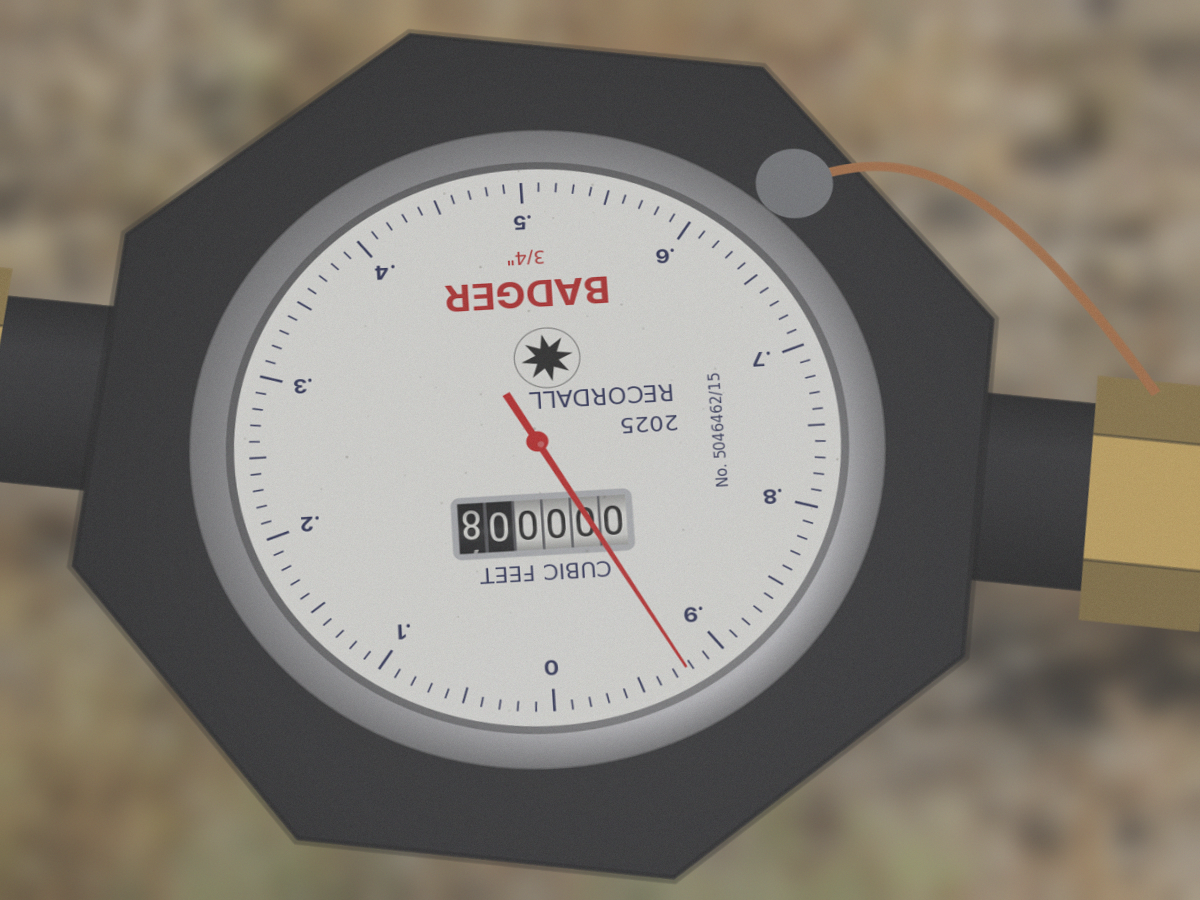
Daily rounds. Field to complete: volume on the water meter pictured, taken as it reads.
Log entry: 7.92 ft³
